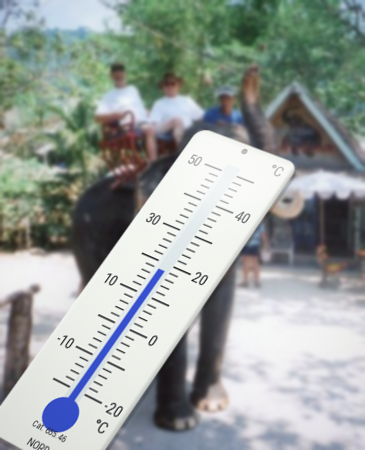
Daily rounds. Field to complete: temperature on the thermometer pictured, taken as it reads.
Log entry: 18 °C
